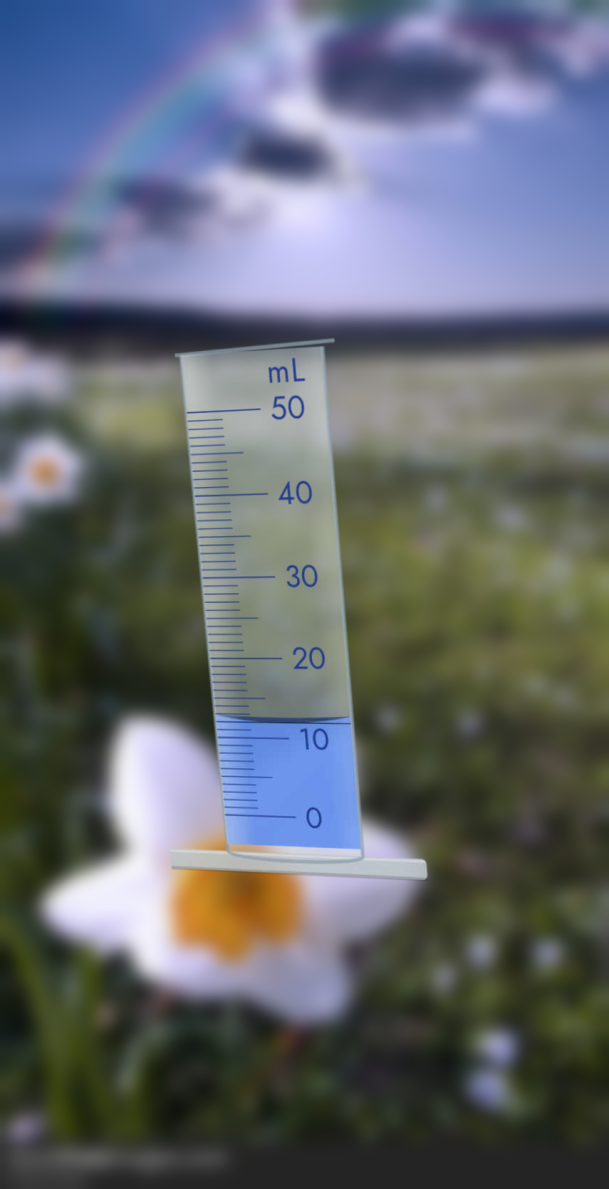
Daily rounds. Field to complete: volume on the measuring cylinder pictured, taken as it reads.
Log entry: 12 mL
